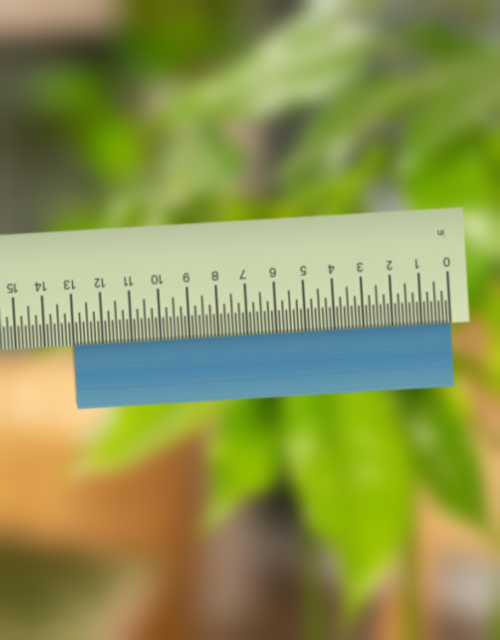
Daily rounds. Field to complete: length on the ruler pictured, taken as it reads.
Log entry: 13 in
